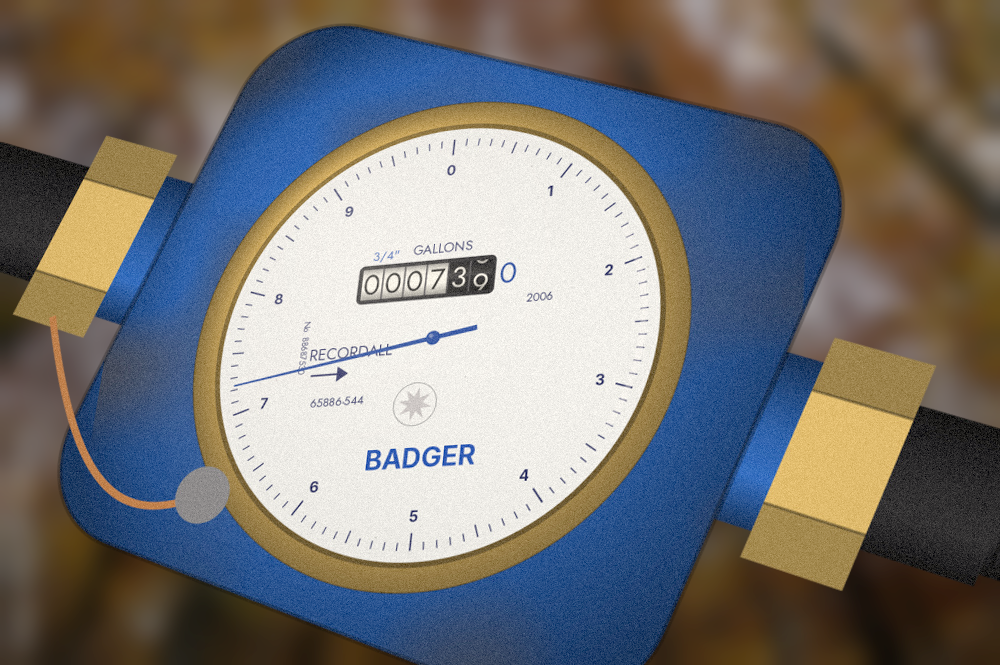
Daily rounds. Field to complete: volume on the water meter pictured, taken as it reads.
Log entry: 7387.2 gal
